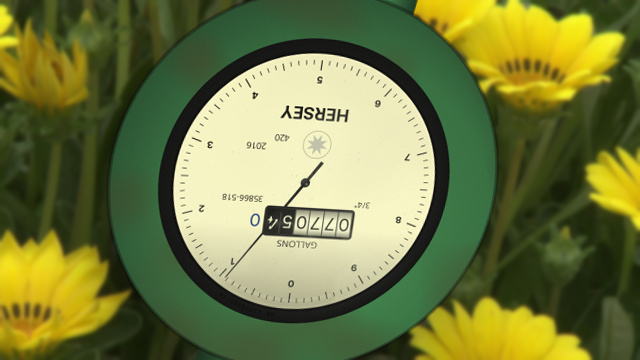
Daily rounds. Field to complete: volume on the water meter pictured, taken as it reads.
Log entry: 770540.9 gal
